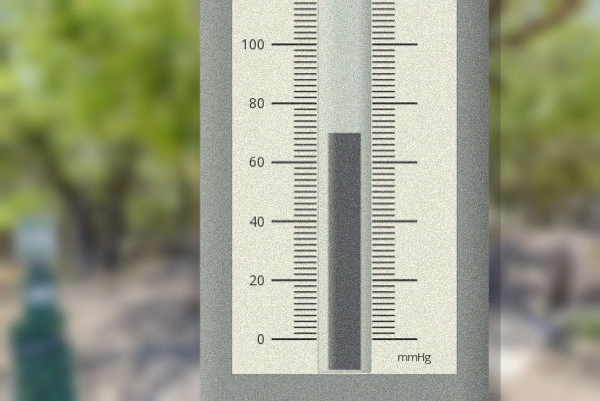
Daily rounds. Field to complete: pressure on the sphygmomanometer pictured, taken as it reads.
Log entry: 70 mmHg
